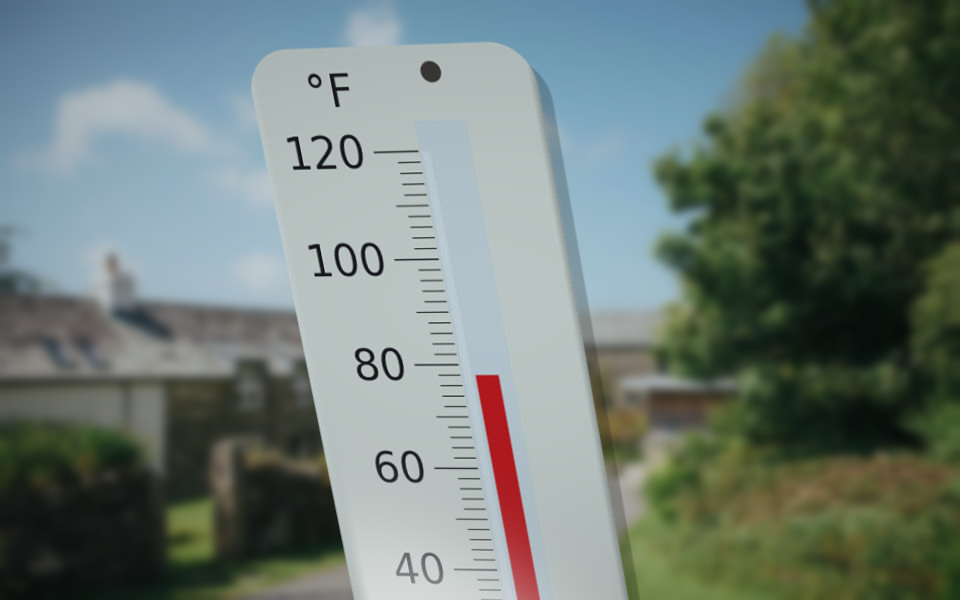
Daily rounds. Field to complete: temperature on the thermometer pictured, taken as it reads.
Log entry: 78 °F
